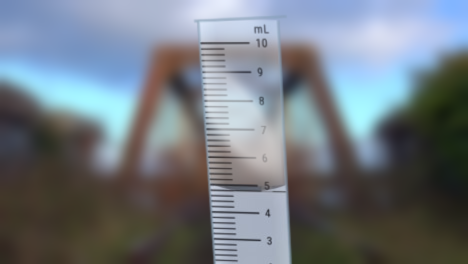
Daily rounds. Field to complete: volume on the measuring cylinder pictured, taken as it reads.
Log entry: 4.8 mL
